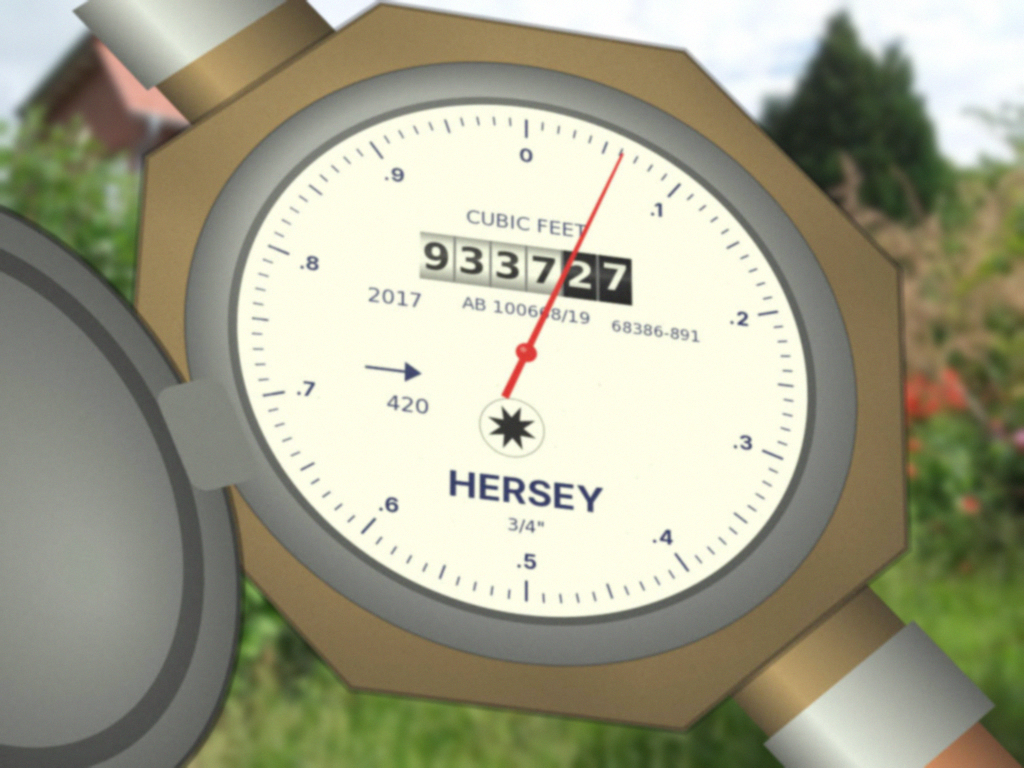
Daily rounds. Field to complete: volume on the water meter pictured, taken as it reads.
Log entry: 933727.06 ft³
